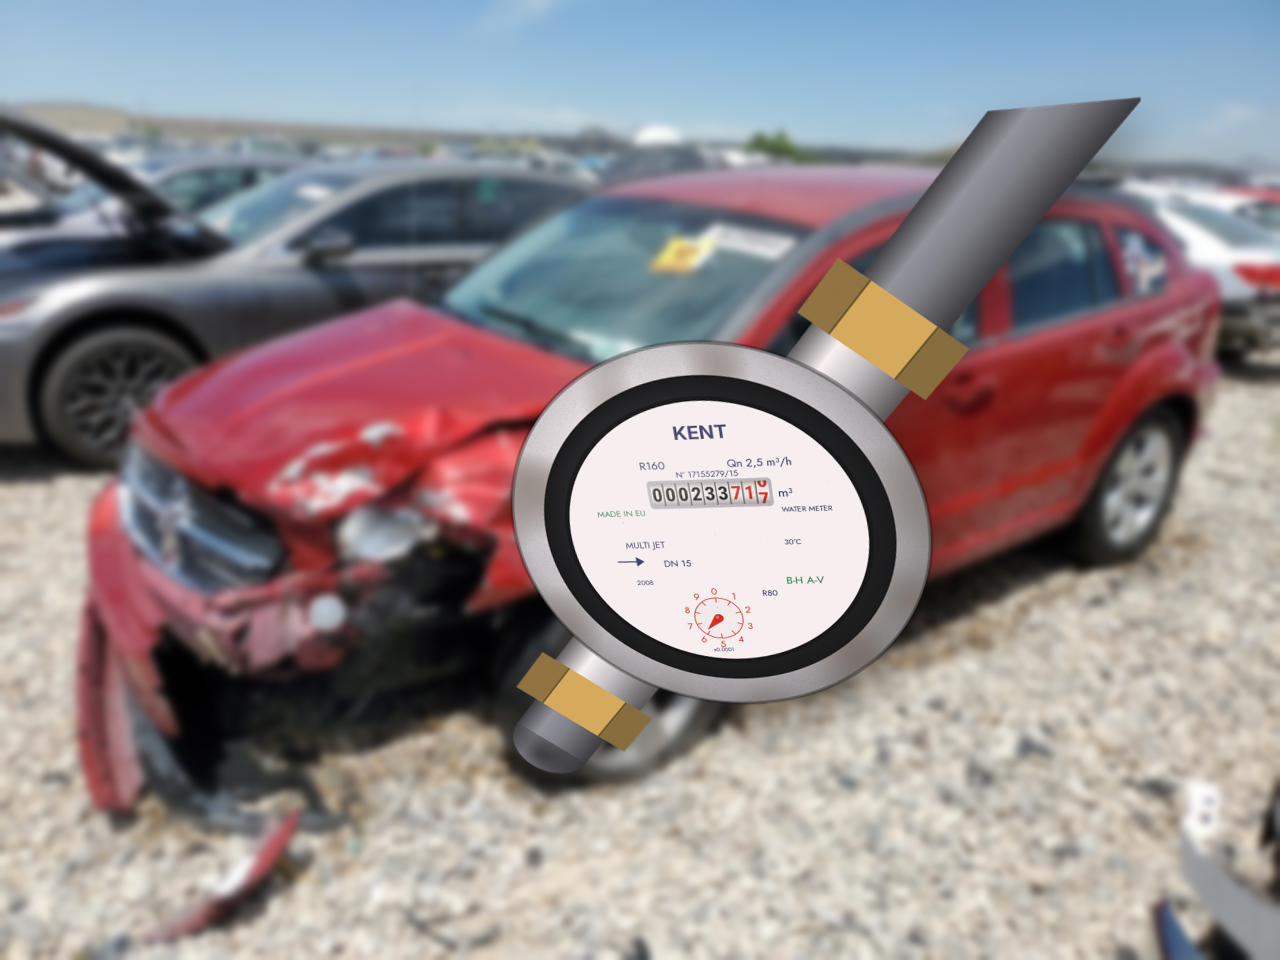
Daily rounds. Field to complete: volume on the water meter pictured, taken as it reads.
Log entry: 233.7166 m³
